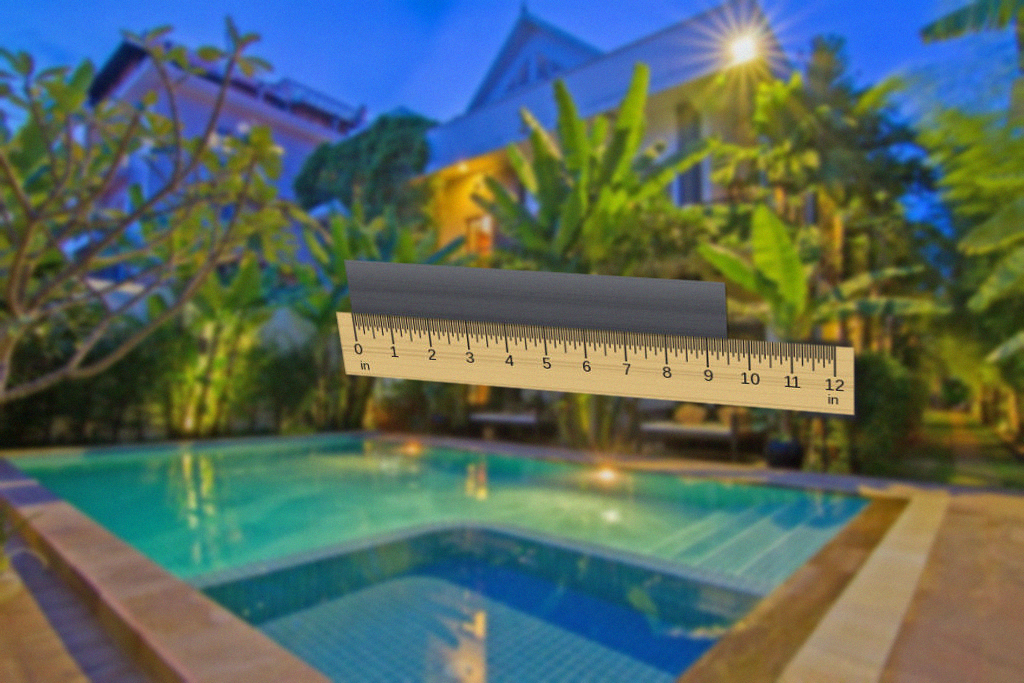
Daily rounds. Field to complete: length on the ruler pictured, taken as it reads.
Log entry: 9.5 in
